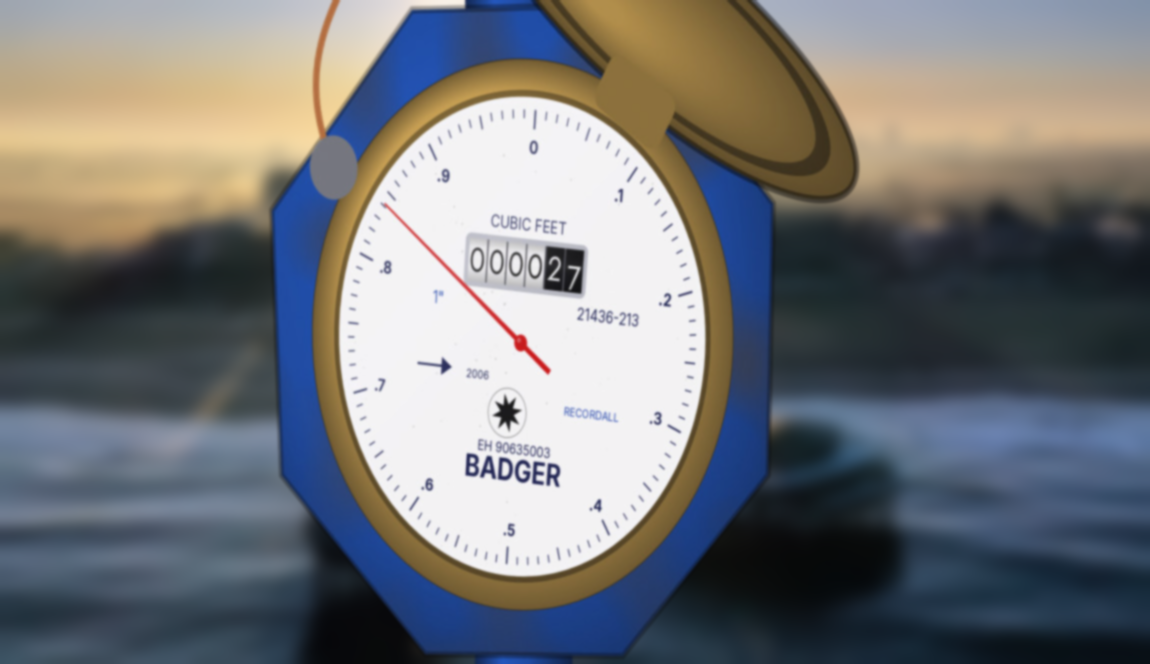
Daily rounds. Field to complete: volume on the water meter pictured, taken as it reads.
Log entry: 26.84 ft³
